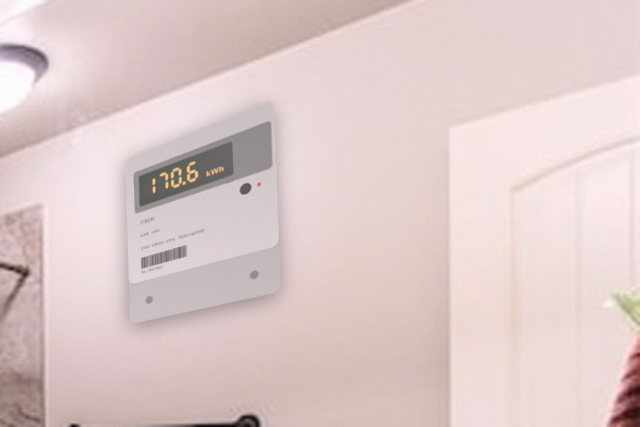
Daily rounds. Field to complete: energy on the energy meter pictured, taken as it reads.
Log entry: 170.6 kWh
